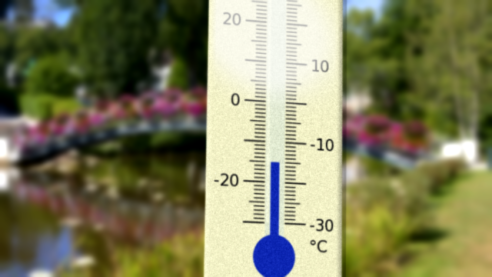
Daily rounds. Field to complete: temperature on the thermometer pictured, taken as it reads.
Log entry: -15 °C
